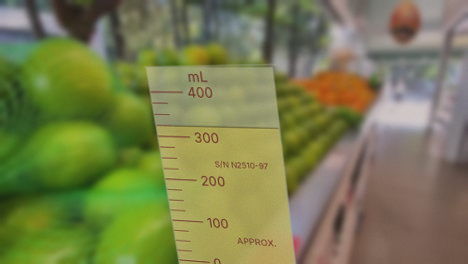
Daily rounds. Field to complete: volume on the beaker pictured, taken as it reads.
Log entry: 325 mL
